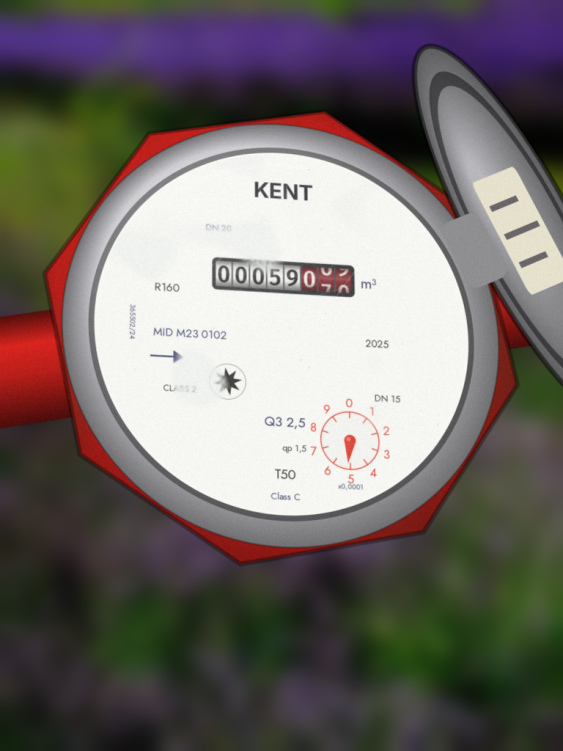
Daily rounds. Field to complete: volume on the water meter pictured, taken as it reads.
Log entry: 59.0695 m³
